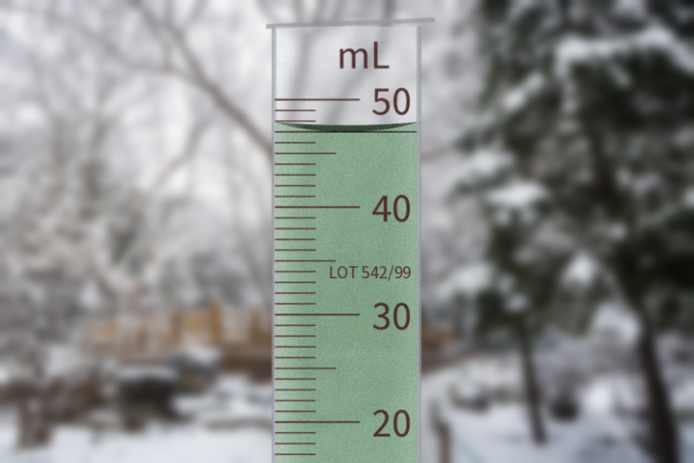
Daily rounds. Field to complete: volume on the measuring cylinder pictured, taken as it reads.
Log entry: 47 mL
